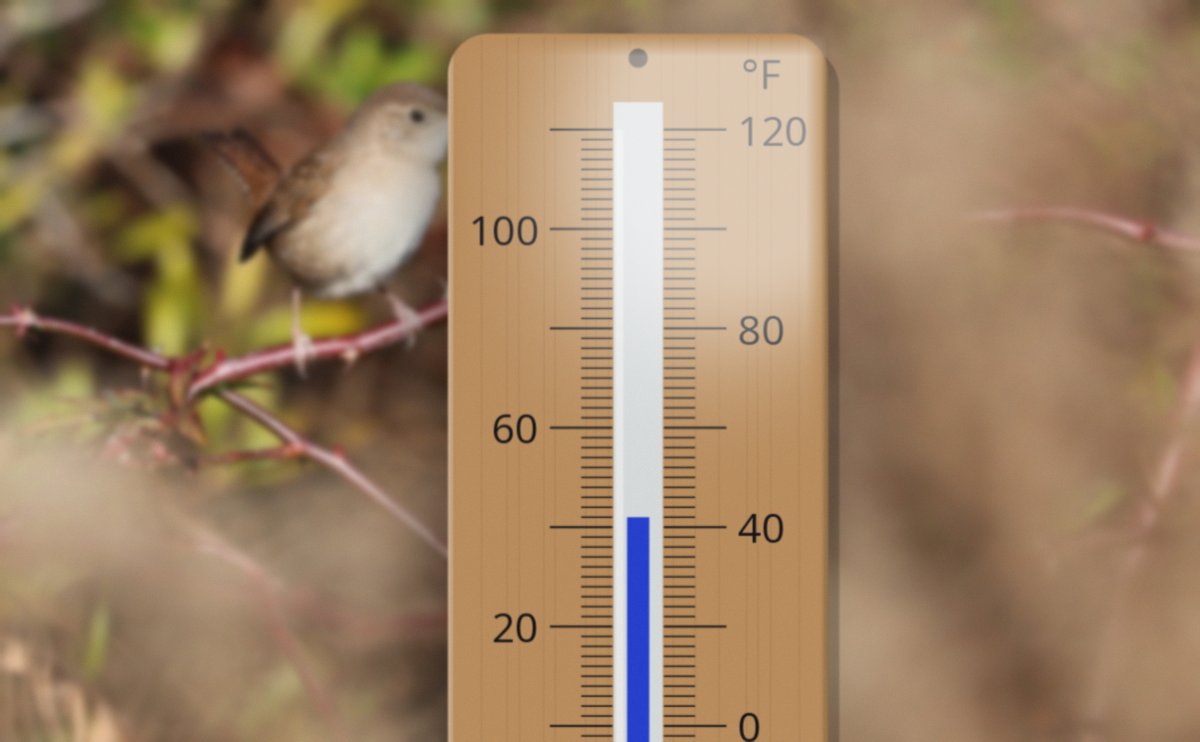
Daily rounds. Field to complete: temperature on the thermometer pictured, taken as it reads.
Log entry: 42 °F
